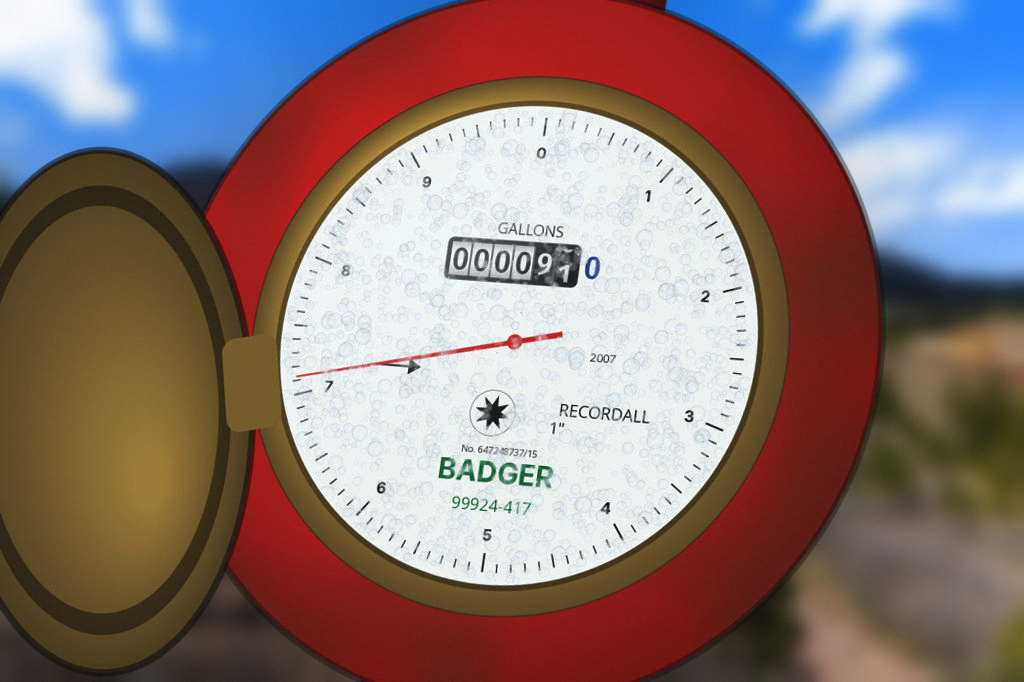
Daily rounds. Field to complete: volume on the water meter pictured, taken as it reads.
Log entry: 907.1 gal
